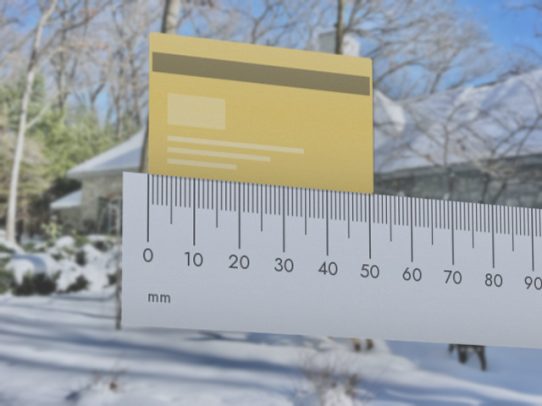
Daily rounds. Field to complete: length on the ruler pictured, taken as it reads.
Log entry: 51 mm
